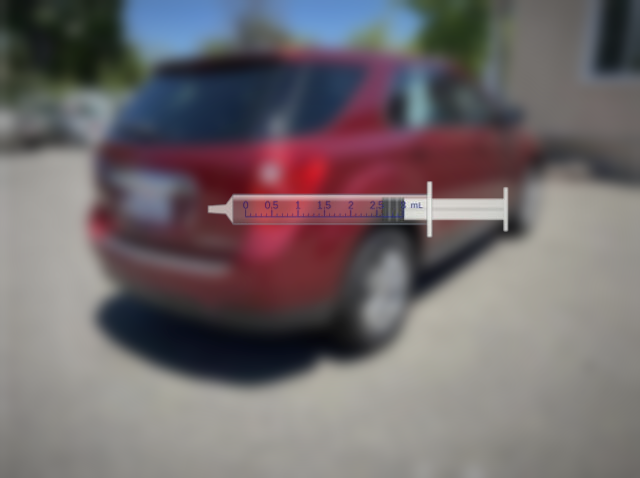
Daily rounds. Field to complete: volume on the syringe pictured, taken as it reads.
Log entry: 2.6 mL
